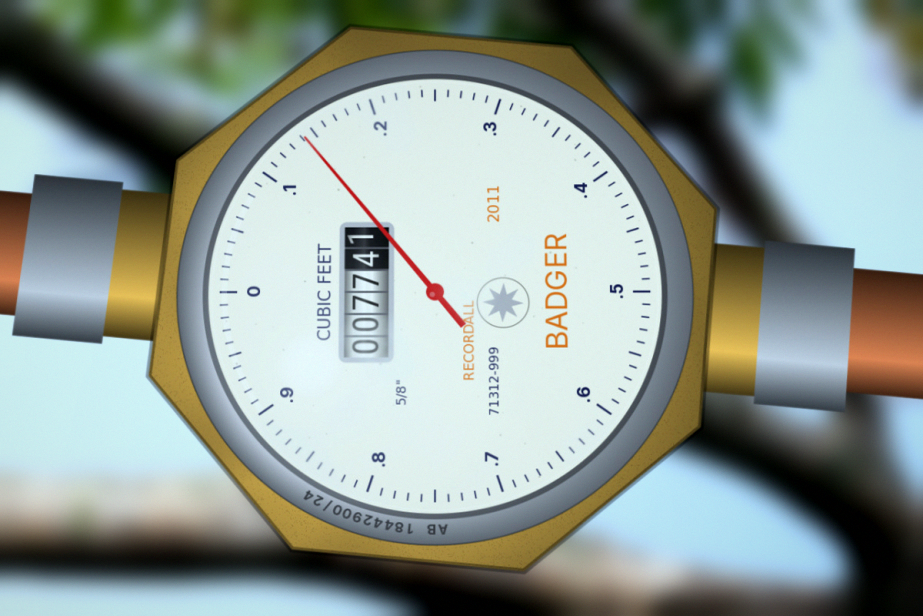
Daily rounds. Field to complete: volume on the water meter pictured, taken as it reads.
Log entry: 7741.14 ft³
